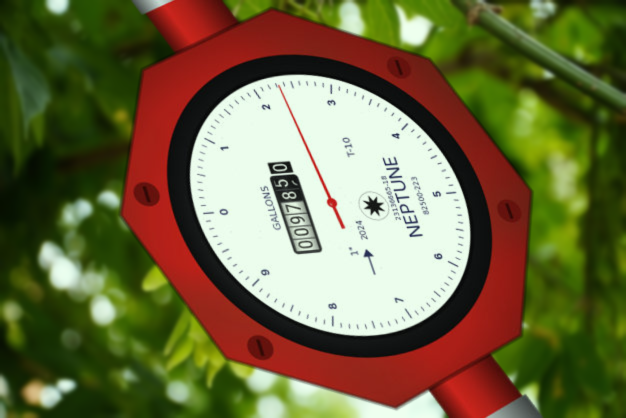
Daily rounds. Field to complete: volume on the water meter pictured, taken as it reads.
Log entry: 97852.3 gal
